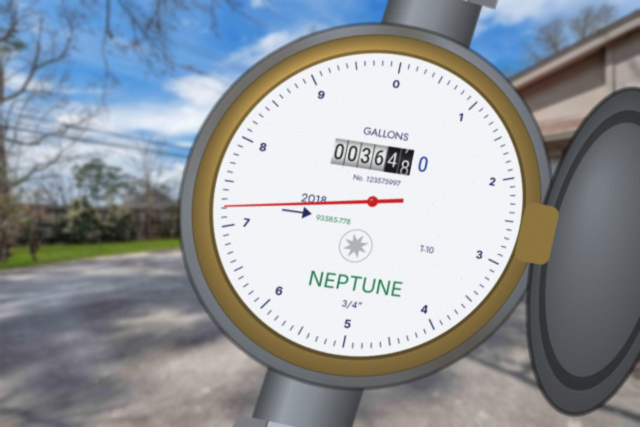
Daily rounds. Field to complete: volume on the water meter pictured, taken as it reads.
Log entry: 36477.2 gal
